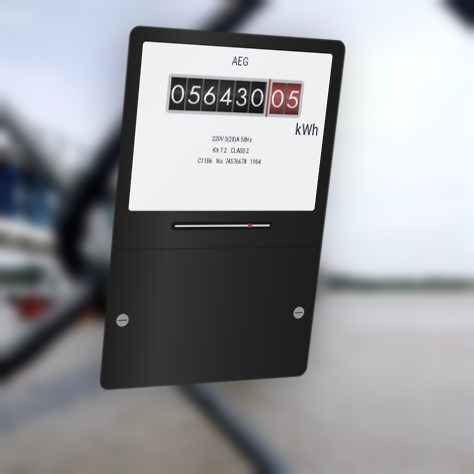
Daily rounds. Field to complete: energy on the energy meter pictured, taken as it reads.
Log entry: 56430.05 kWh
